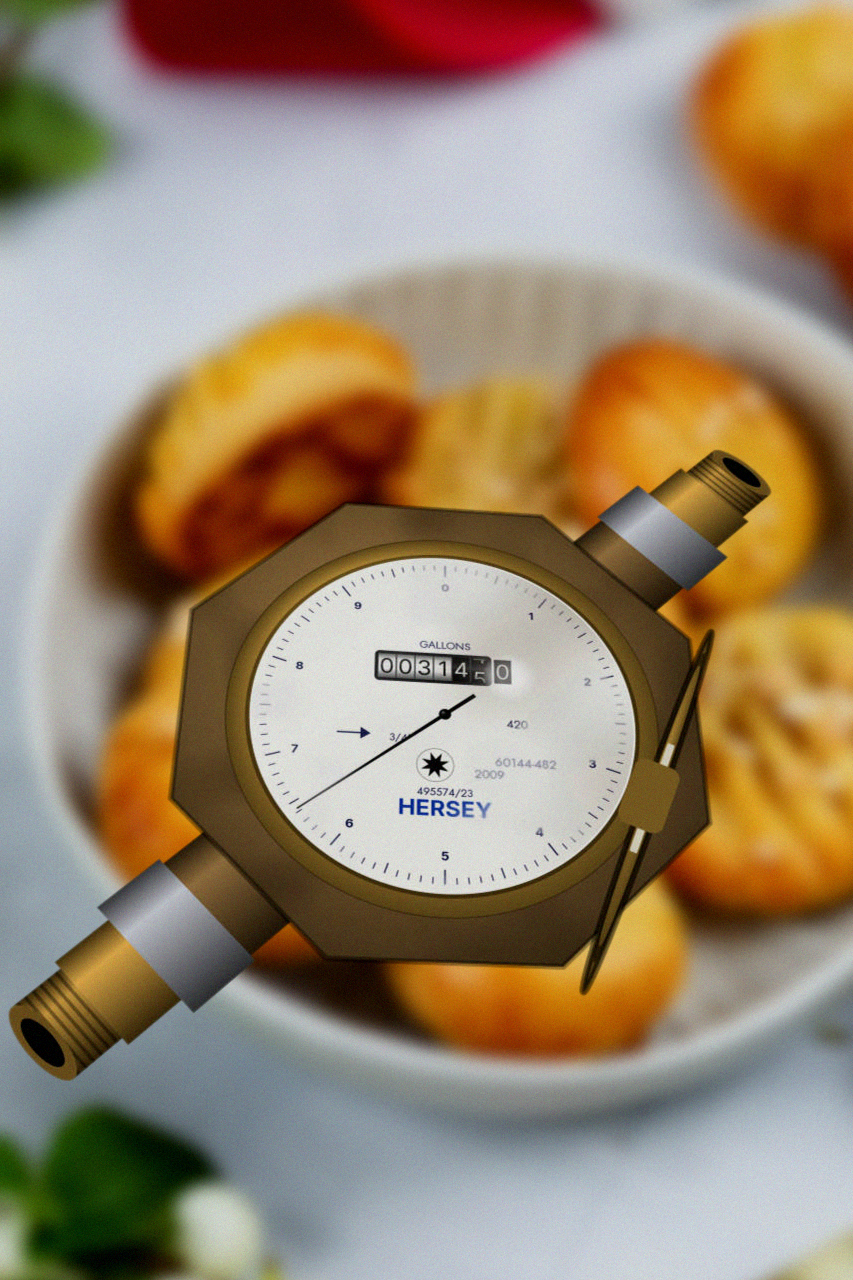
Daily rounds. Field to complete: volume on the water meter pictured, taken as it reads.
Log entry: 31446.4 gal
